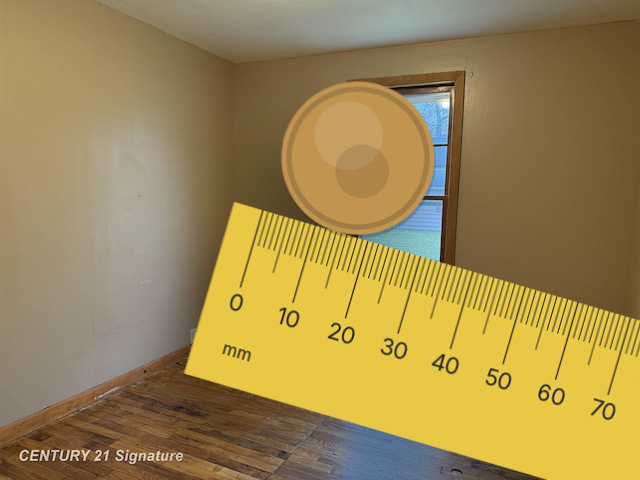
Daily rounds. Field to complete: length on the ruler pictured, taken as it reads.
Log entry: 28 mm
